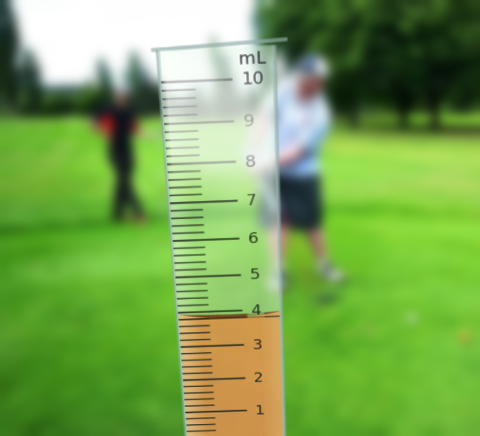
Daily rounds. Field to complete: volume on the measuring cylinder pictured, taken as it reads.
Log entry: 3.8 mL
